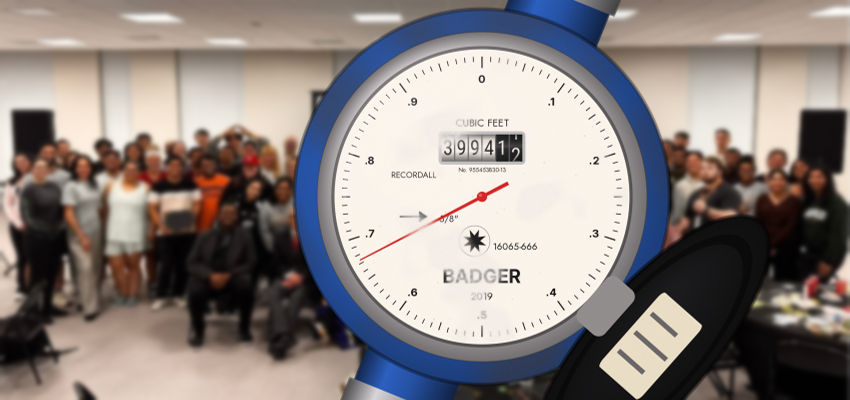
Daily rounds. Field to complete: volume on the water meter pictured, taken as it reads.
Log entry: 399411.67 ft³
